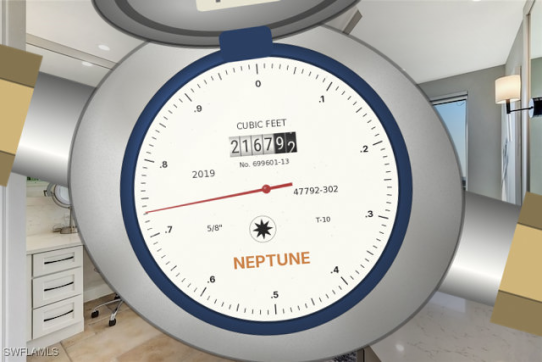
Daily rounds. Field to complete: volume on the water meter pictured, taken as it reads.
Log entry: 216791.73 ft³
